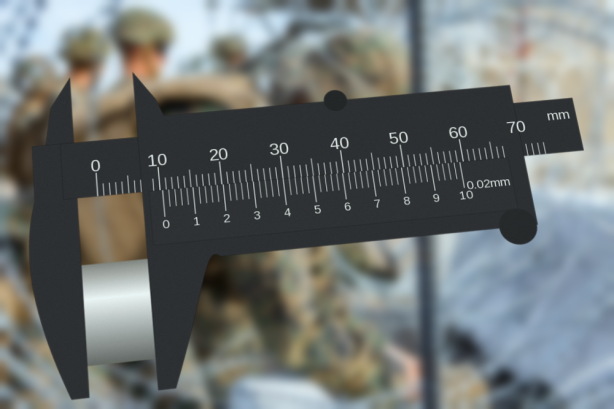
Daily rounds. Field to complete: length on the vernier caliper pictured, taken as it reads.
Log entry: 10.4 mm
